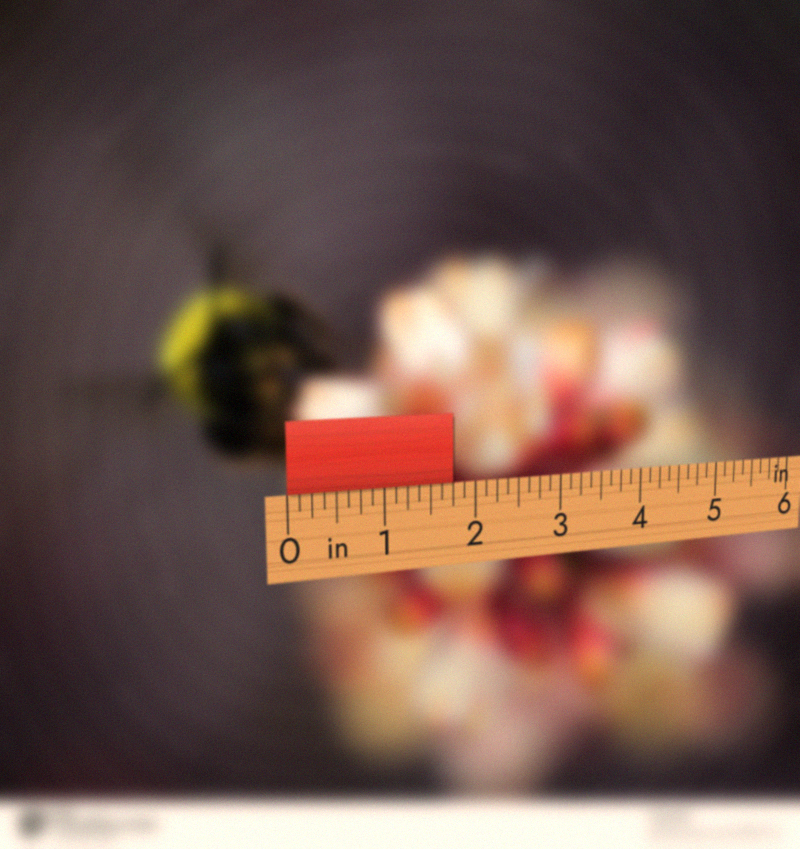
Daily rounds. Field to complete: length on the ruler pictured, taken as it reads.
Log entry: 1.75 in
